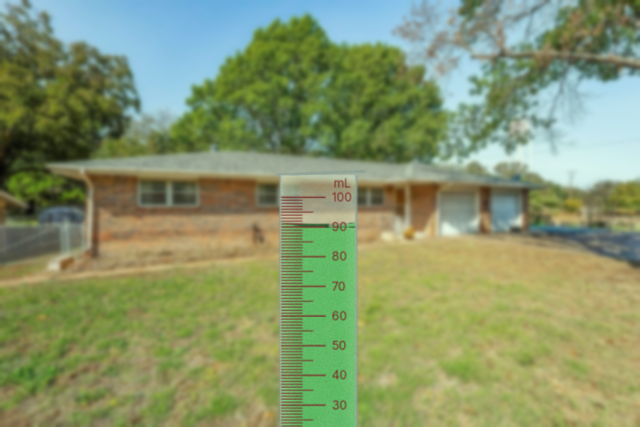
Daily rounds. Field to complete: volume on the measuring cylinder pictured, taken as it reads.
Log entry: 90 mL
